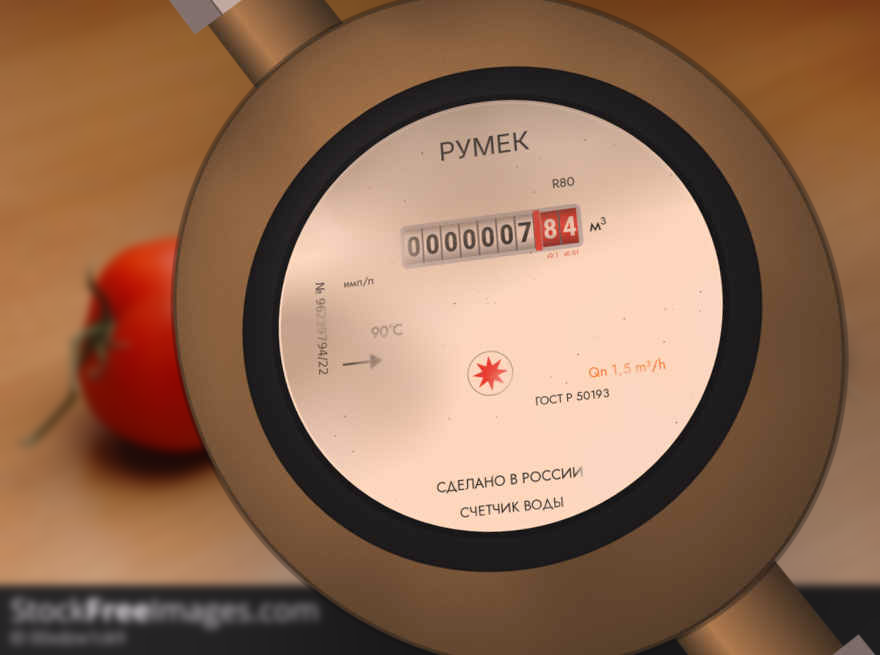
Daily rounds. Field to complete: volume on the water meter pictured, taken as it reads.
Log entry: 7.84 m³
